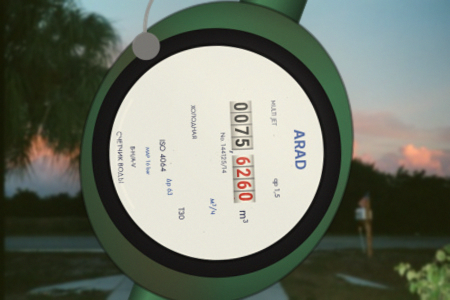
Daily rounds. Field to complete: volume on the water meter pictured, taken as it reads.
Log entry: 75.6260 m³
